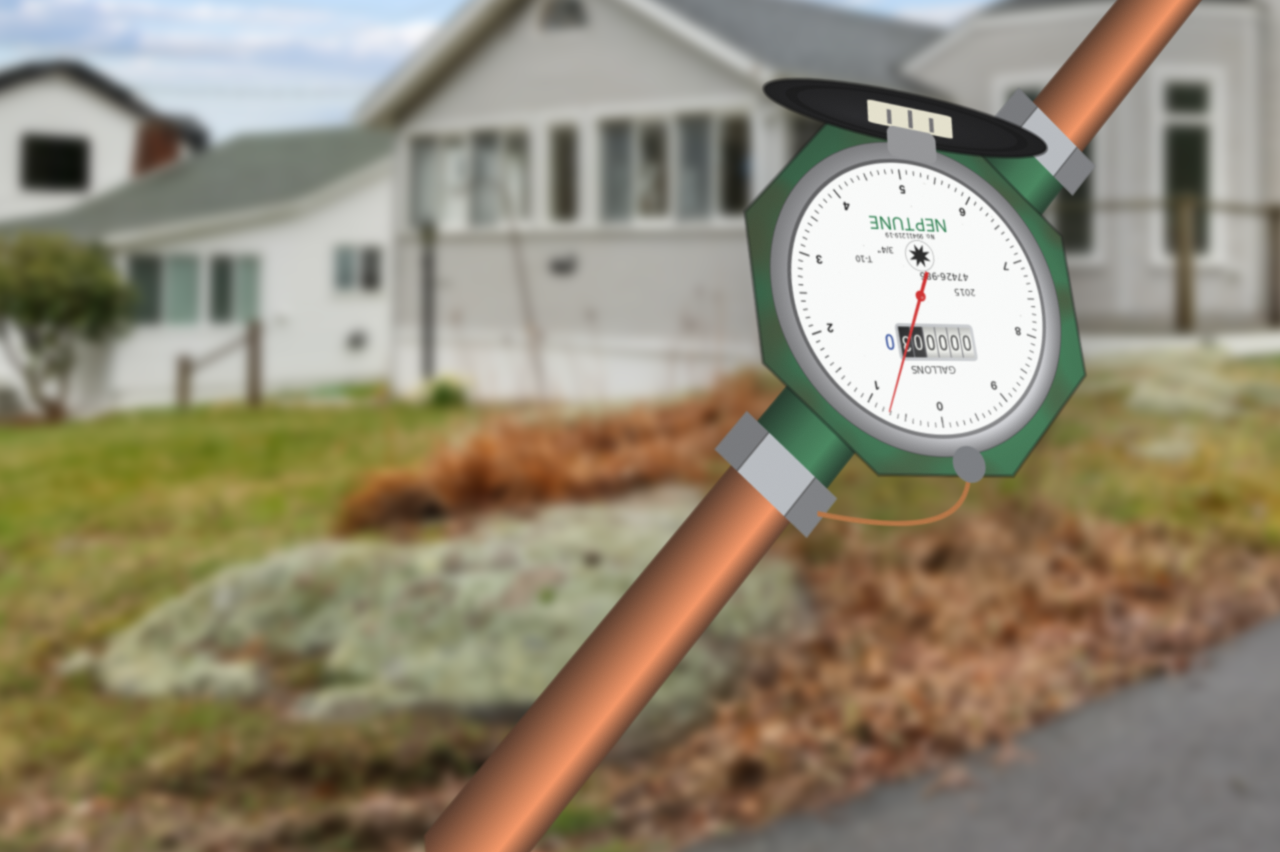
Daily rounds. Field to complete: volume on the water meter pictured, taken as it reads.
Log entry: 30.7 gal
